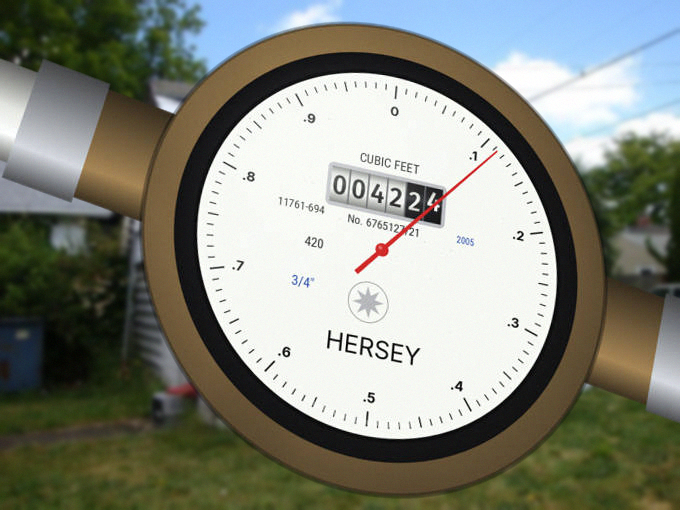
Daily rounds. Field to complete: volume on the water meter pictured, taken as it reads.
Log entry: 4224.11 ft³
